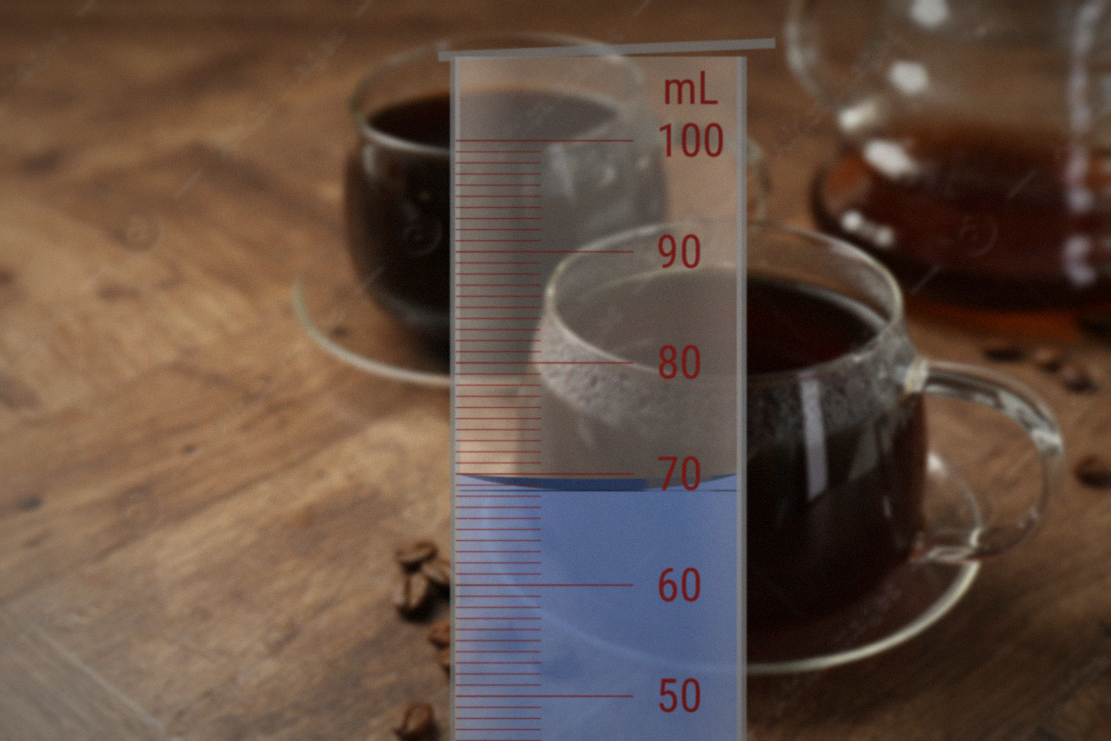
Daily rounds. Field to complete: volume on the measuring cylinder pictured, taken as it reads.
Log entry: 68.5 mL
